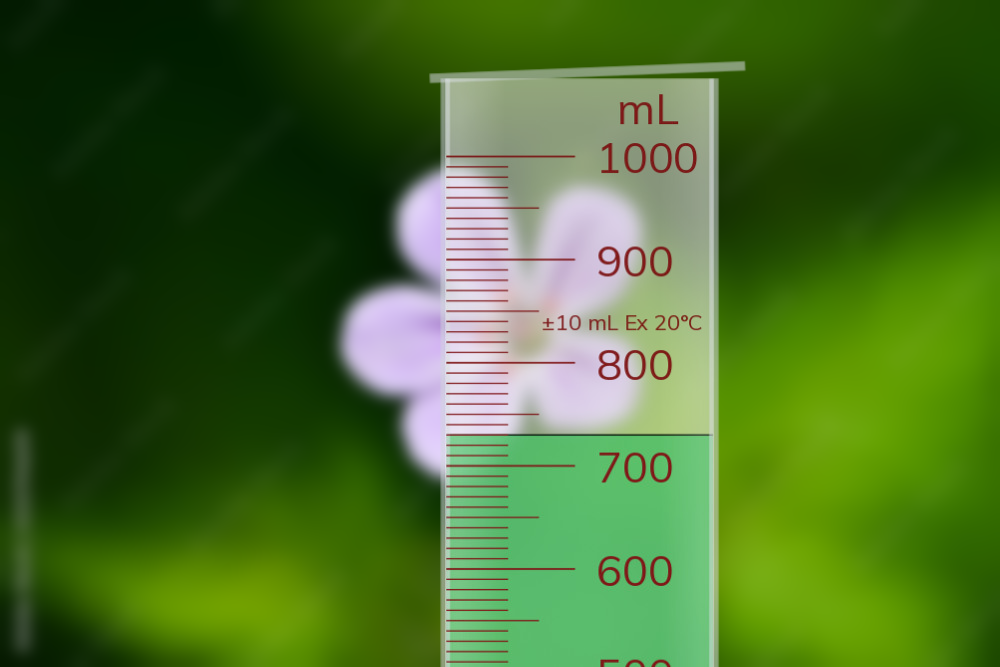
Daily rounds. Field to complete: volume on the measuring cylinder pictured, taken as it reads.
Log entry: 730 mL
